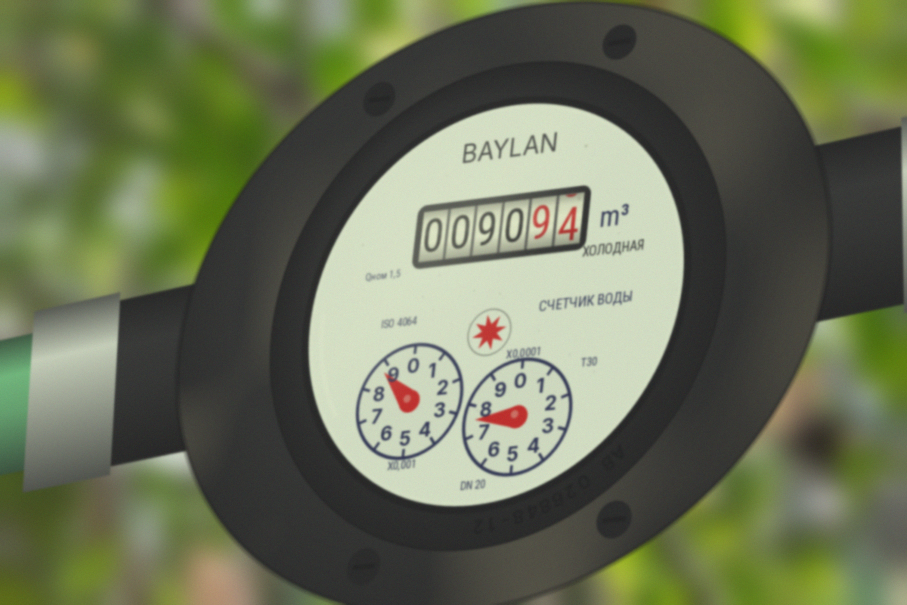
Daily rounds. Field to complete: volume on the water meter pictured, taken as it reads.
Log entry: 90.9387 m³
